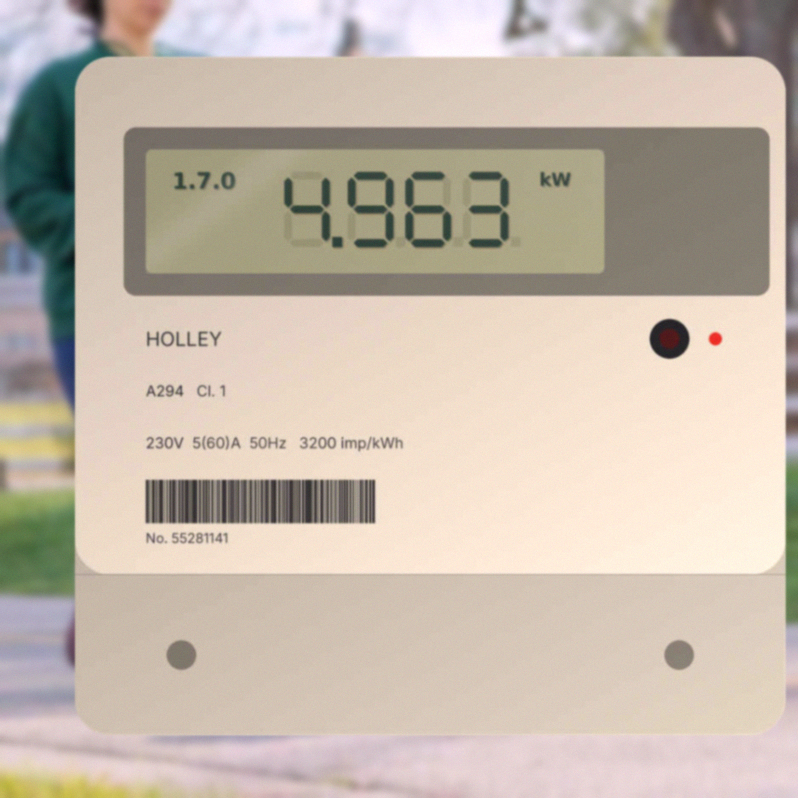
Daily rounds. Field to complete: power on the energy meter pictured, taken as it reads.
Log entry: 4.963 kW
